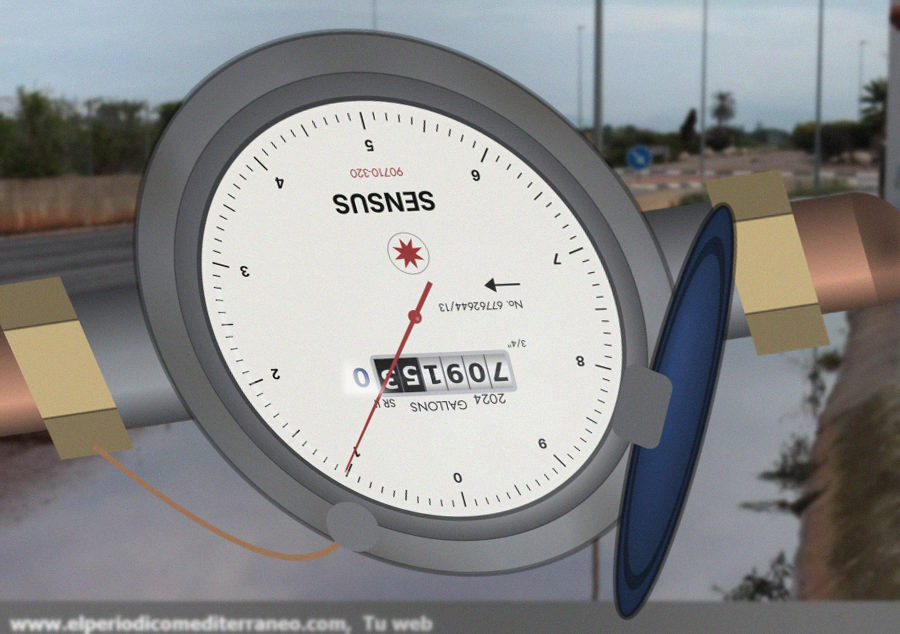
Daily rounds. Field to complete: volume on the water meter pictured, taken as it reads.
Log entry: 7091531.0 gal
